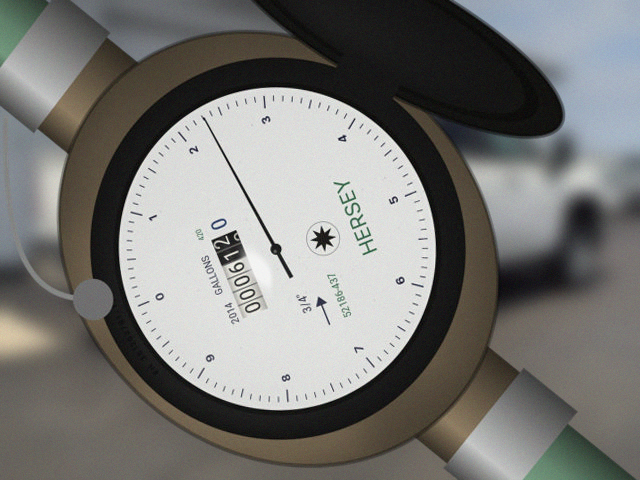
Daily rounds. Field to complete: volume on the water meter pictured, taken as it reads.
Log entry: 6122.3 gal
